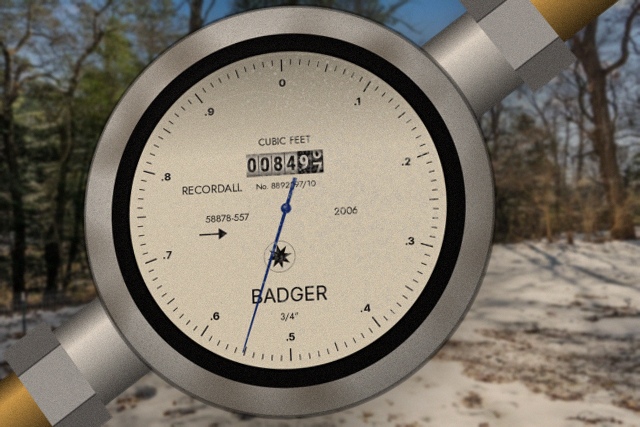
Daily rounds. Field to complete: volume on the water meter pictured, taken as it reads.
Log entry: 8496.55 ft³
